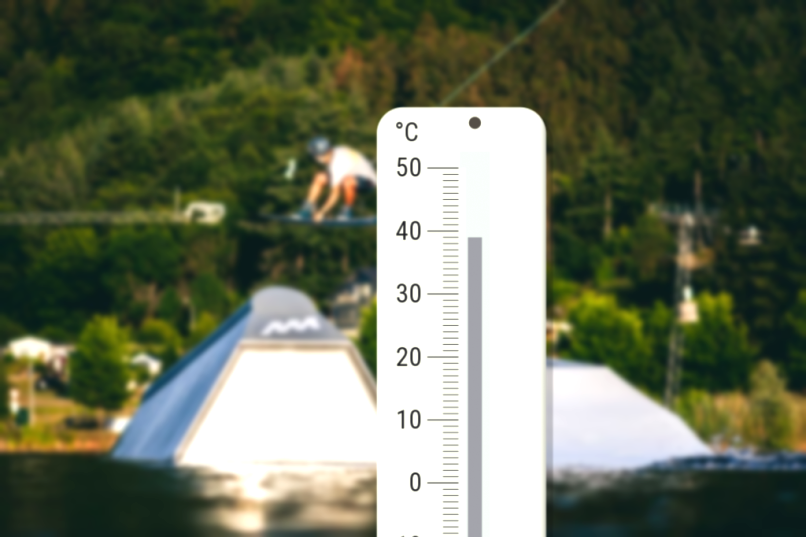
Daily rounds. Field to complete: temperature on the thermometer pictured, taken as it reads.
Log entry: 39 °C
